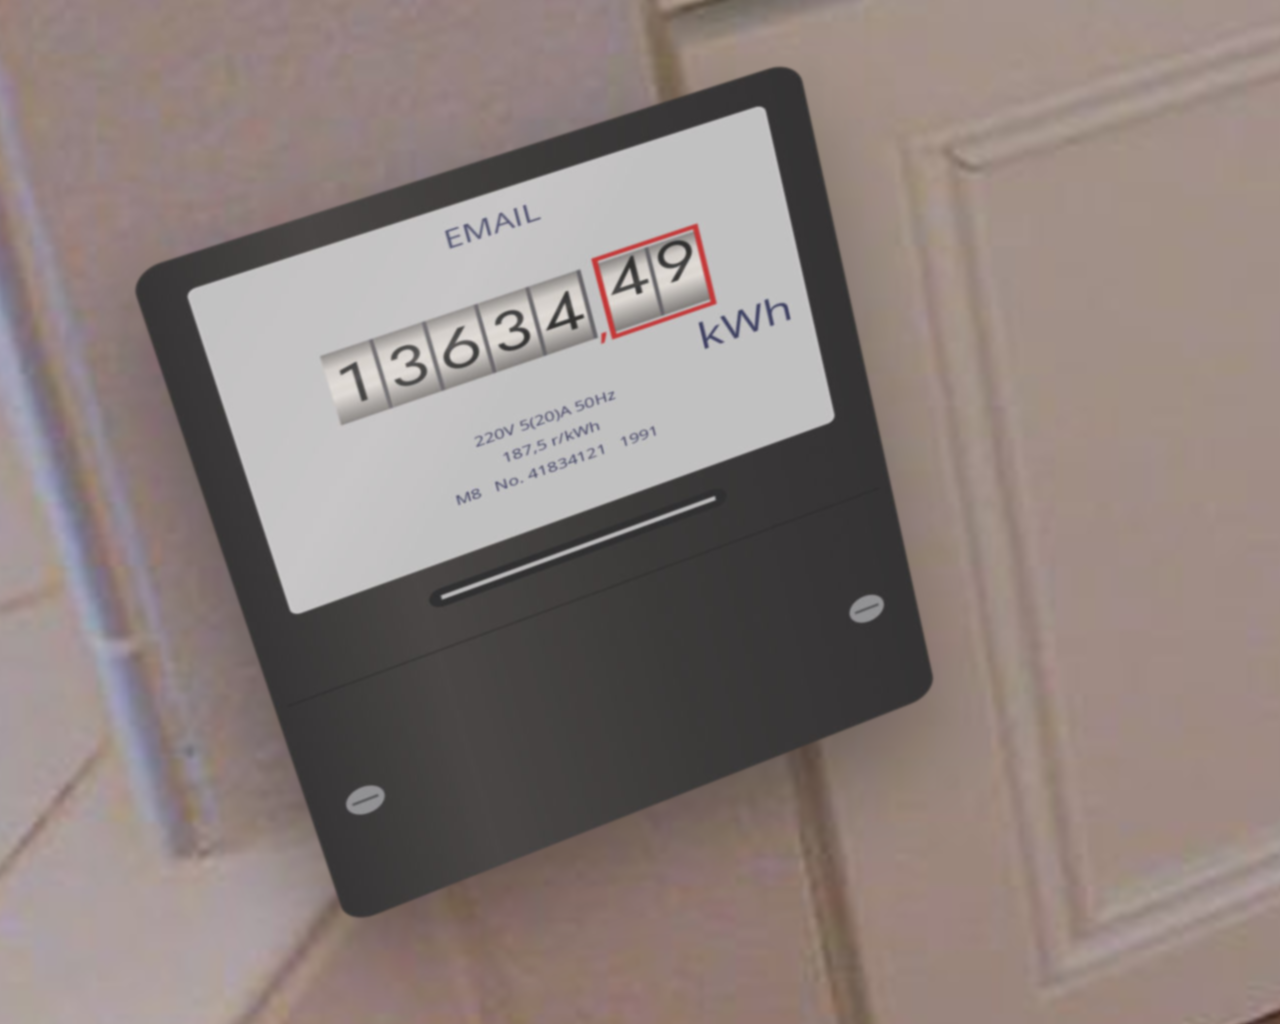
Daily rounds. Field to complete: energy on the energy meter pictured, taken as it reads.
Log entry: 13634.49 kWh
